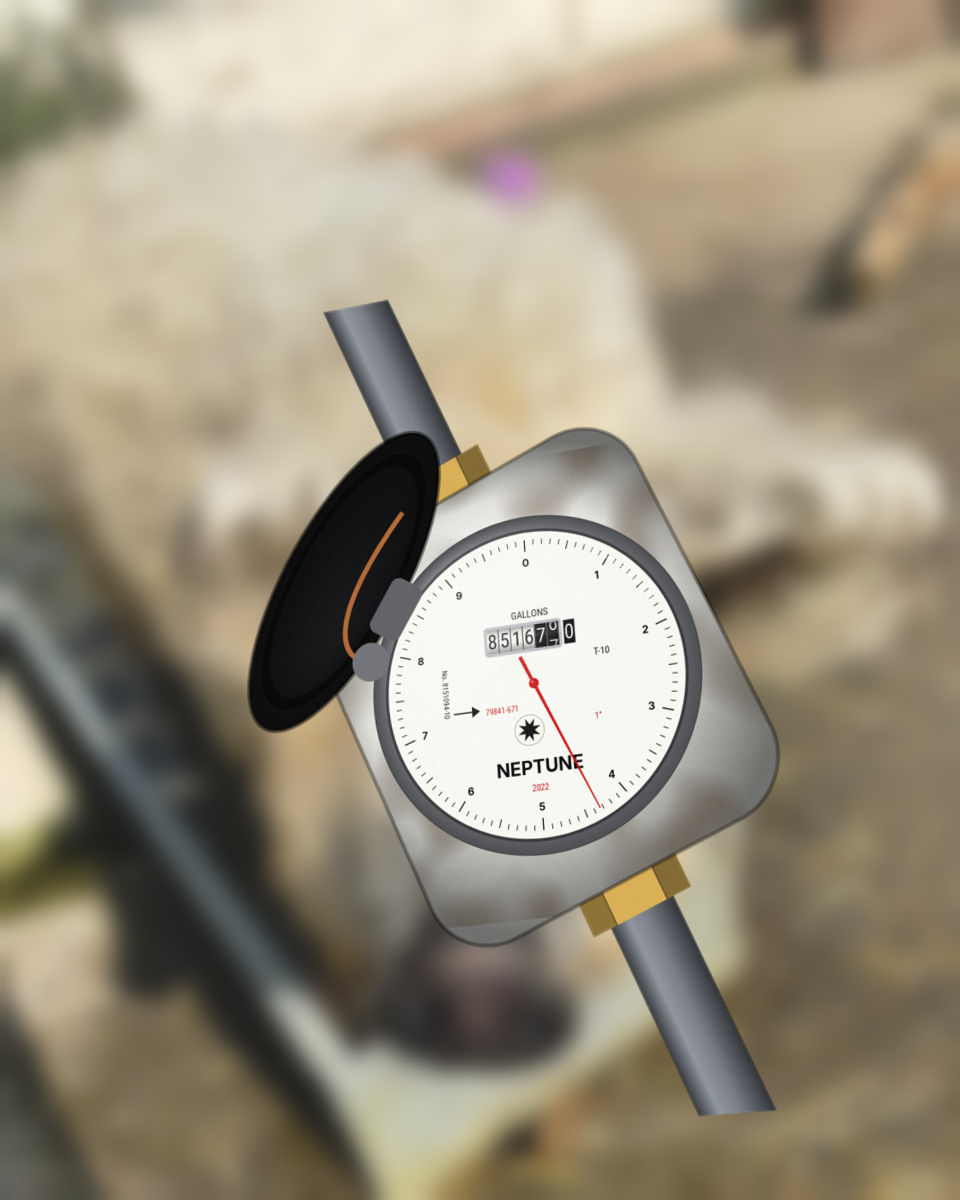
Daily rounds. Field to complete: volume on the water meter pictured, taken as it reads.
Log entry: 8516764.3 gal
